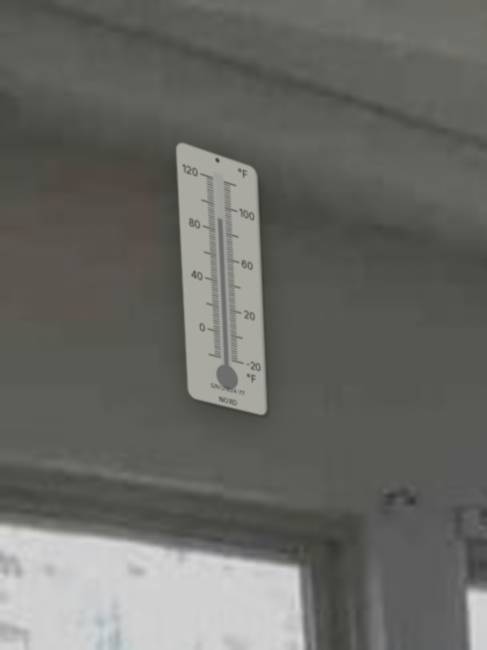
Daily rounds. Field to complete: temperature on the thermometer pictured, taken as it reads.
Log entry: 90 °F
